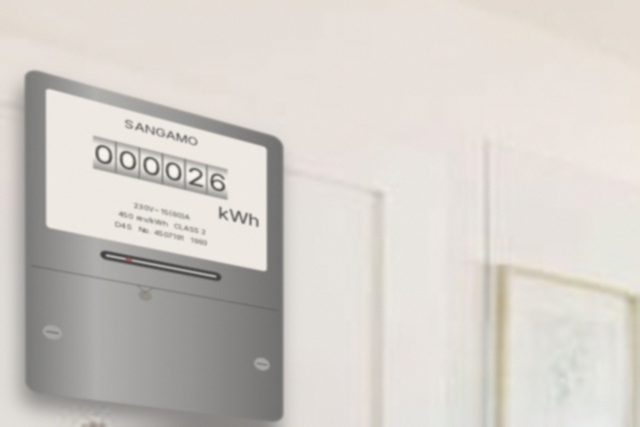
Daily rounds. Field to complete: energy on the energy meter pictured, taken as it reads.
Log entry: 26 kWh
